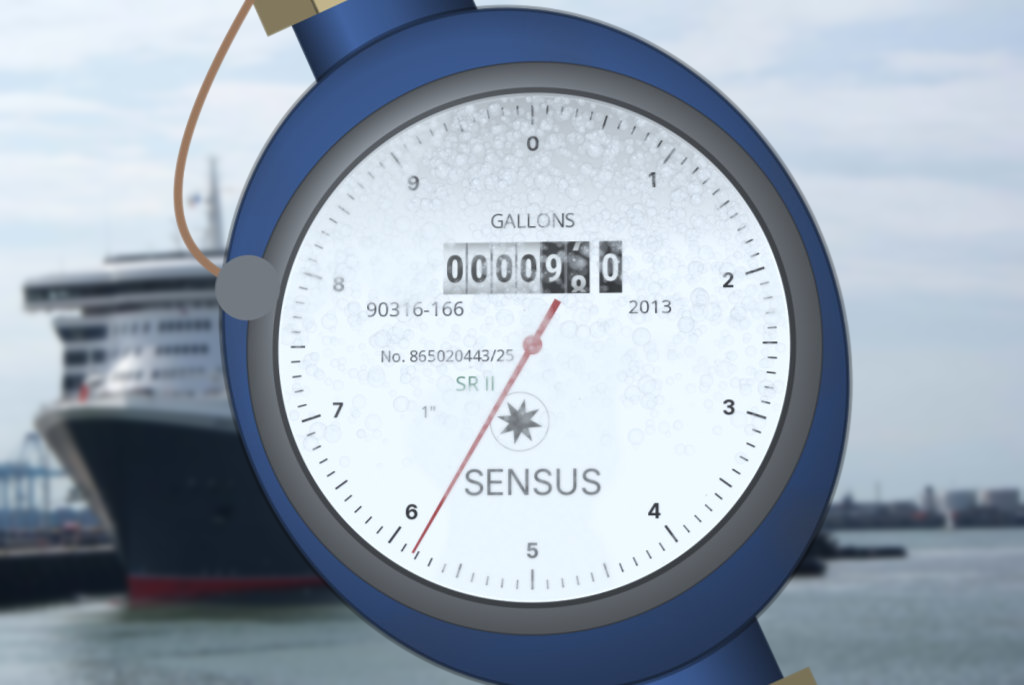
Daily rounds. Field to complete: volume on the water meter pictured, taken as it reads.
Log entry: 975.8 gal
